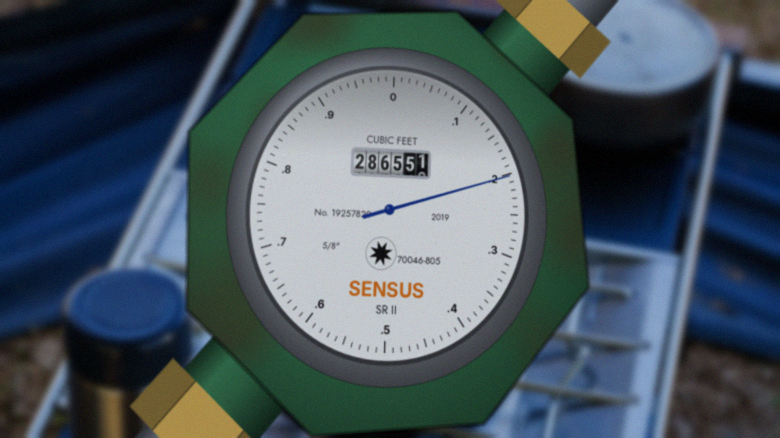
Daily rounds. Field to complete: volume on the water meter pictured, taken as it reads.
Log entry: 286551.20 ft³
